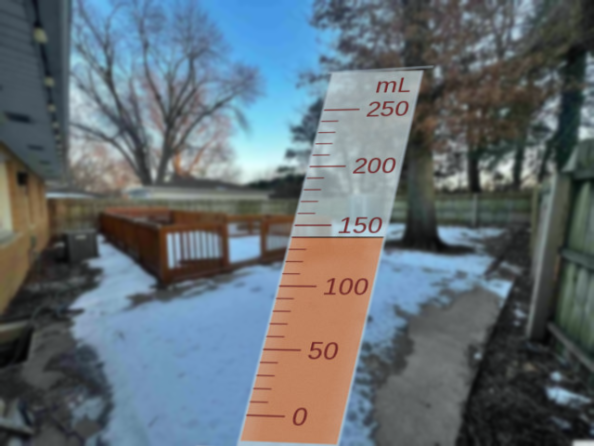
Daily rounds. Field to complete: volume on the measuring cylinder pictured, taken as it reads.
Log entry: 140 mL
